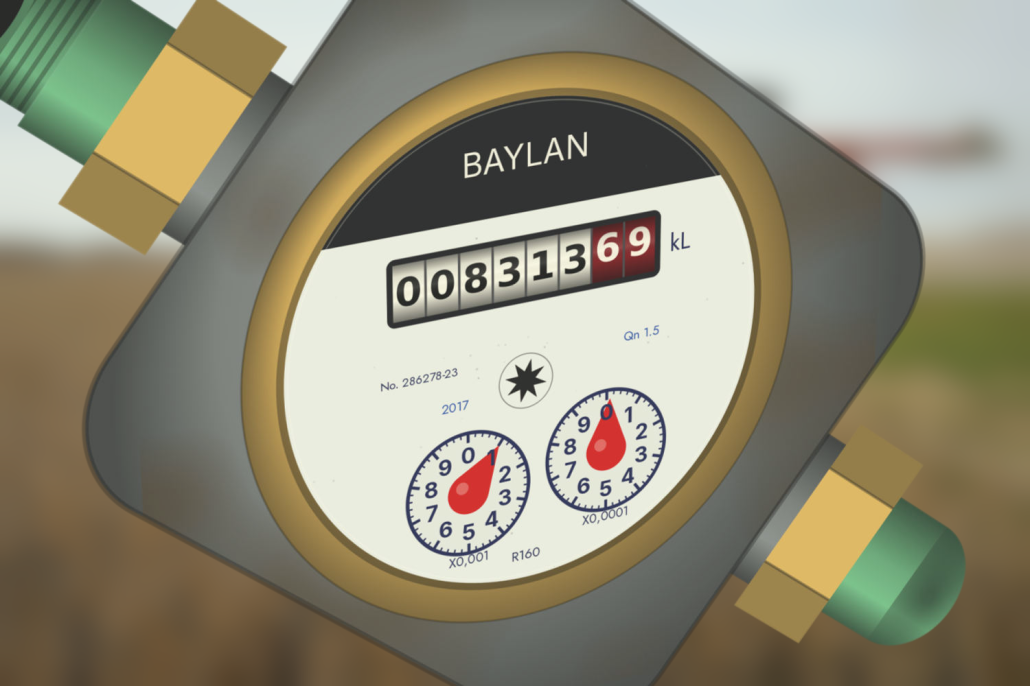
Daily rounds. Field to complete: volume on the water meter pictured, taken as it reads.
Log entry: 8313.6910 kL
